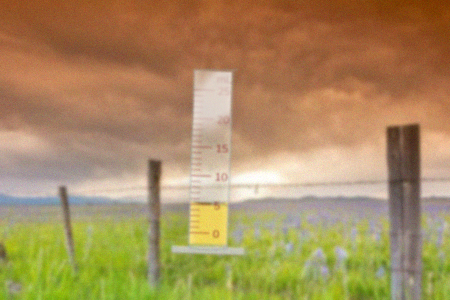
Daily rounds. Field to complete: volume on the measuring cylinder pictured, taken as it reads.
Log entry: 5 mL
